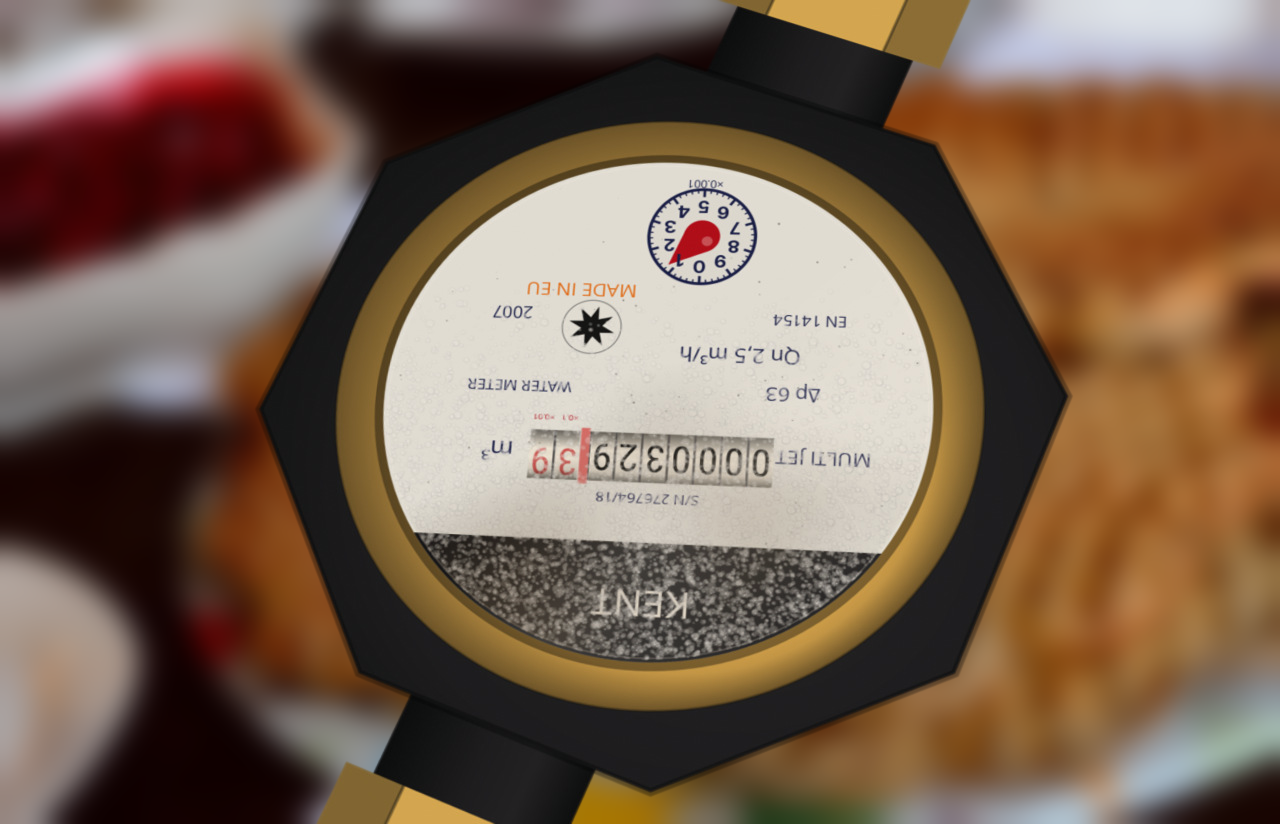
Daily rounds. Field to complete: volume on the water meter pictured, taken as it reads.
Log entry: 329.391 m³
